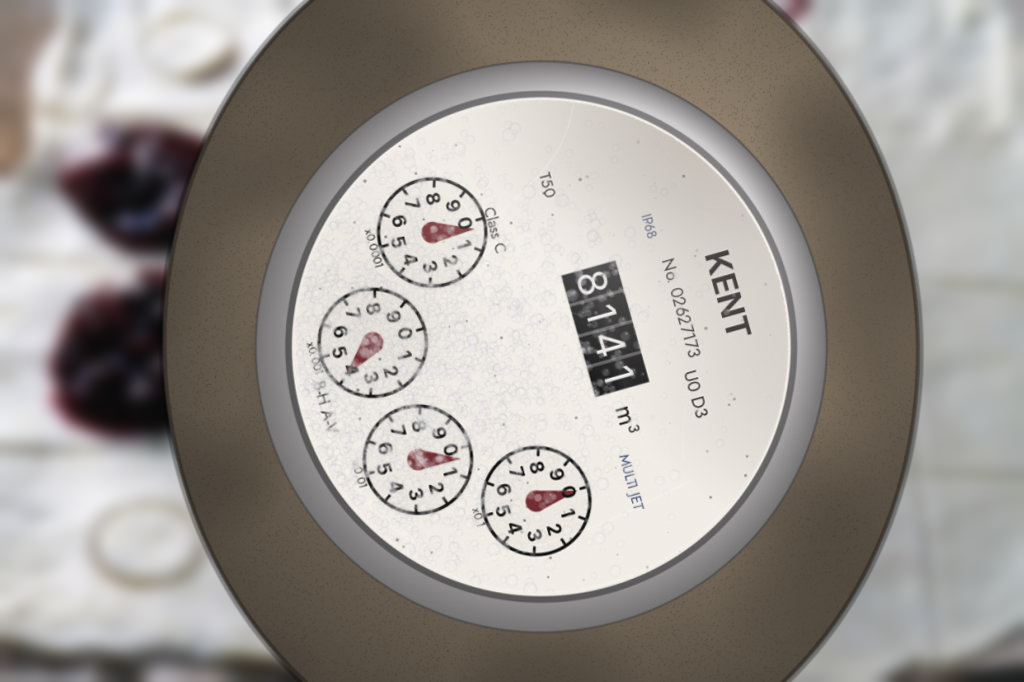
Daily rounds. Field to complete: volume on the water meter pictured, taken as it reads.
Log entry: 8141.0040 m³
